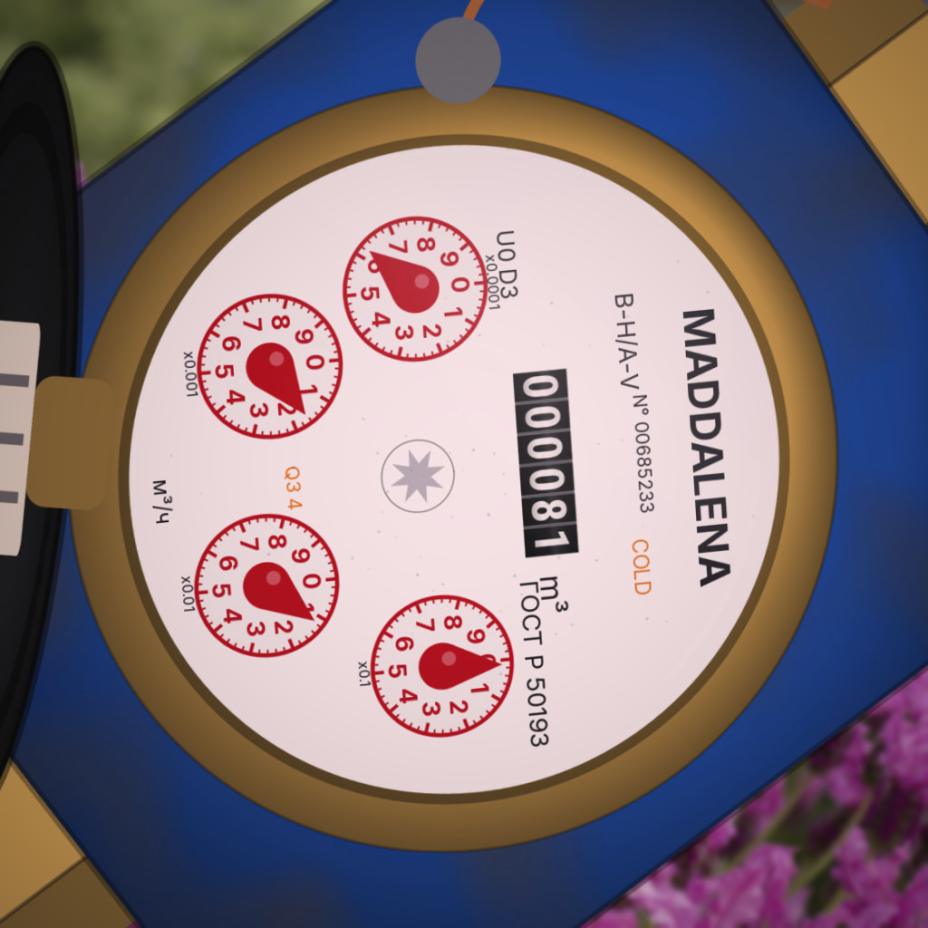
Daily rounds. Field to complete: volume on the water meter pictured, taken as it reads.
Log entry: 81.0116 m³
